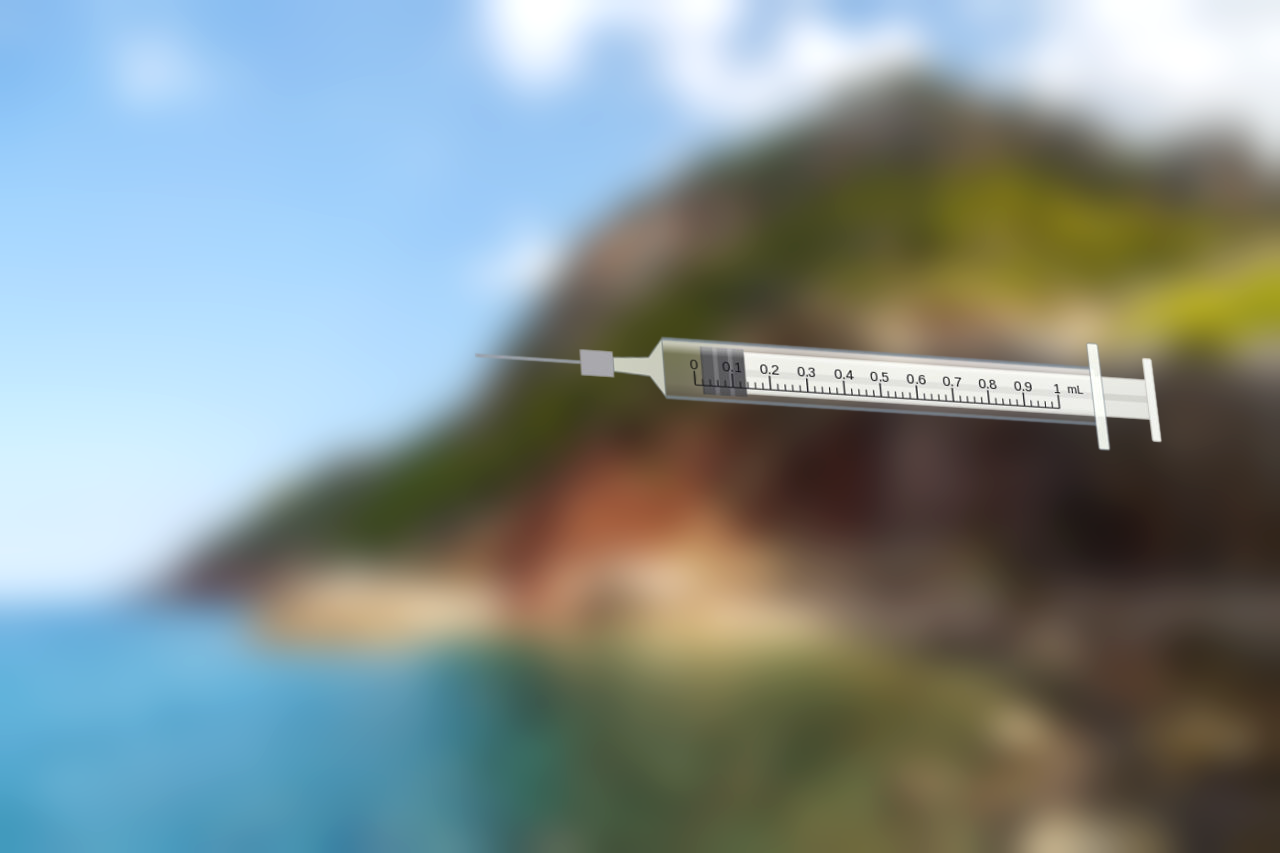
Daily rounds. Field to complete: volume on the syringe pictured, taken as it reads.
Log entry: 0.02 mL
